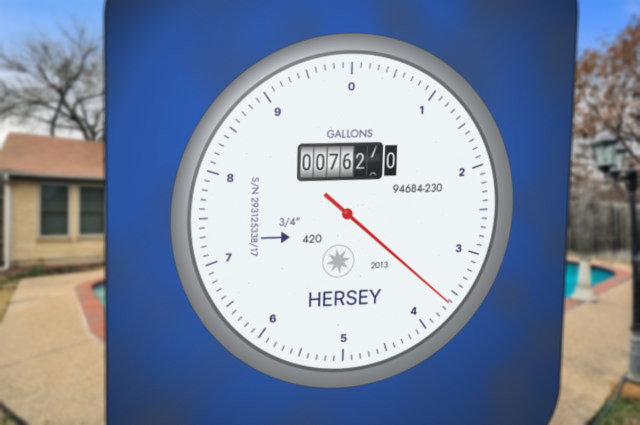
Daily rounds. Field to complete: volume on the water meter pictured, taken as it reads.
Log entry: 76273.6 gal
